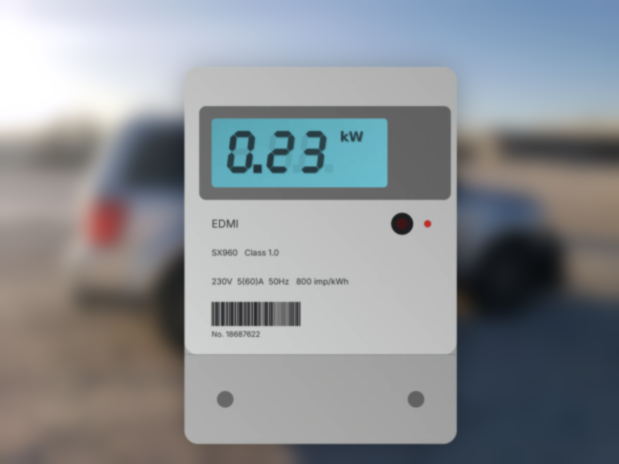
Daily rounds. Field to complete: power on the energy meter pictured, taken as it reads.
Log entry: 0.23 kW
